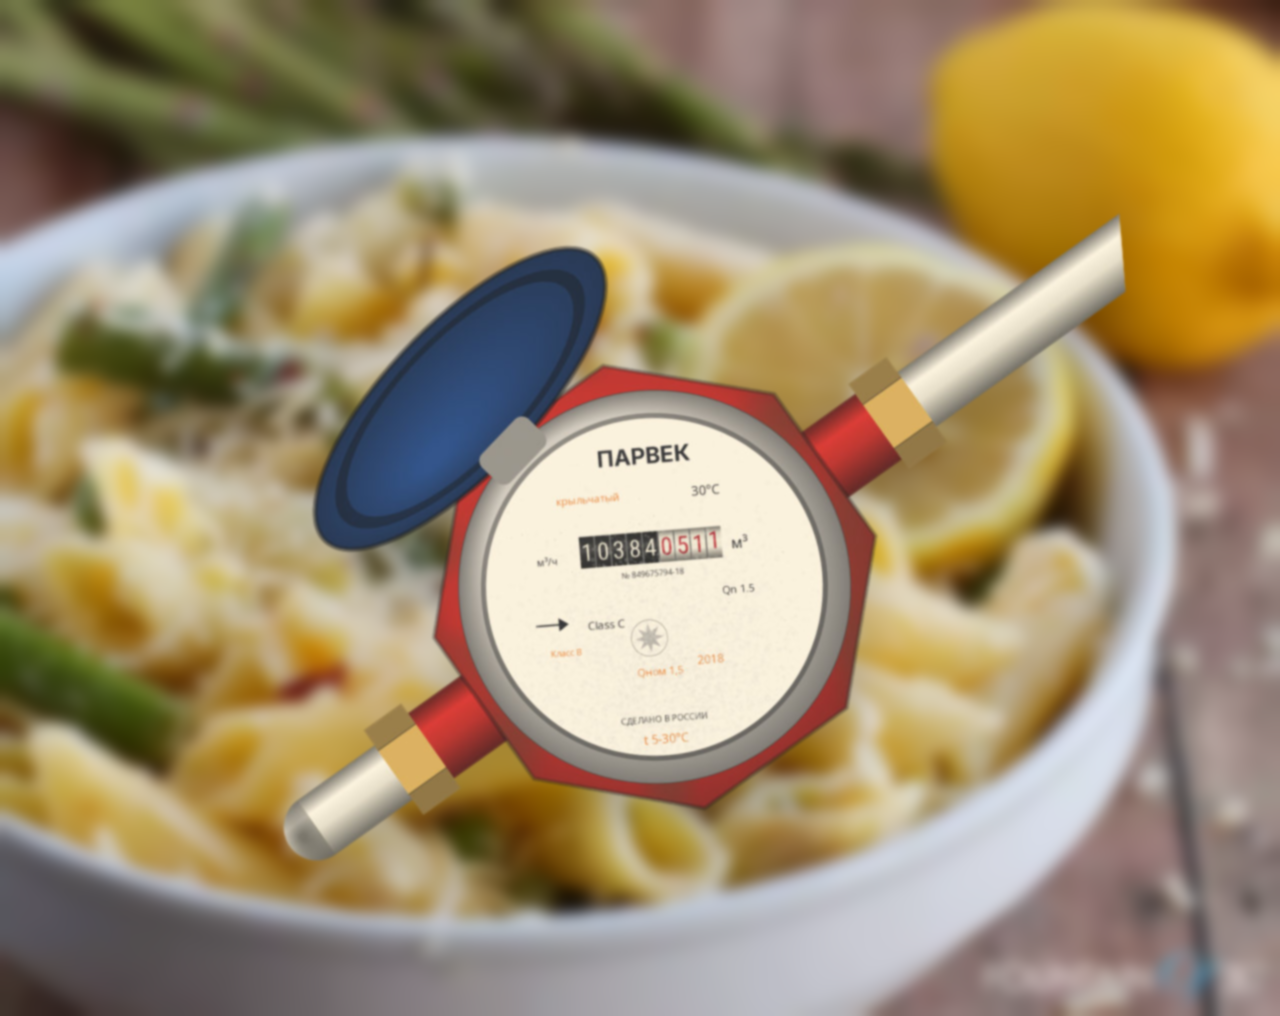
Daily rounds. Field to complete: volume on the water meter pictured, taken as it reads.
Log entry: 10384.0511 m³
